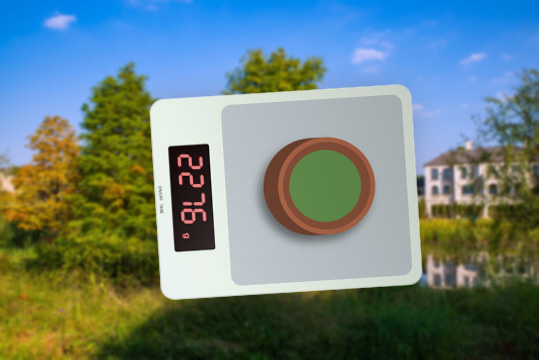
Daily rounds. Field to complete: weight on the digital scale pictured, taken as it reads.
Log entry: 2276 g
